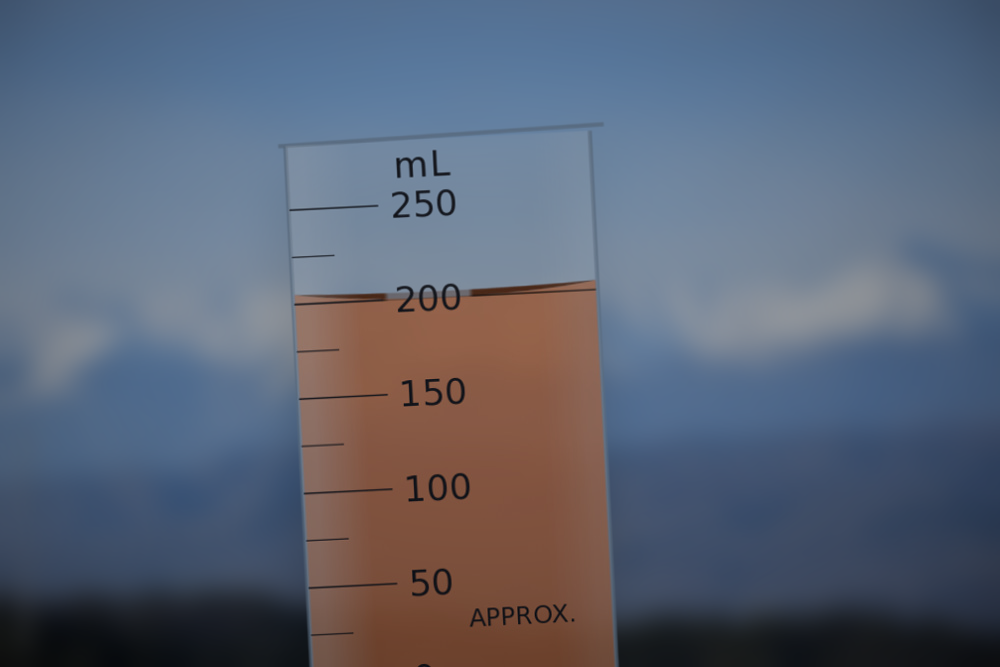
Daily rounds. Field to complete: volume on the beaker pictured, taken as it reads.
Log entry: 200 mL
